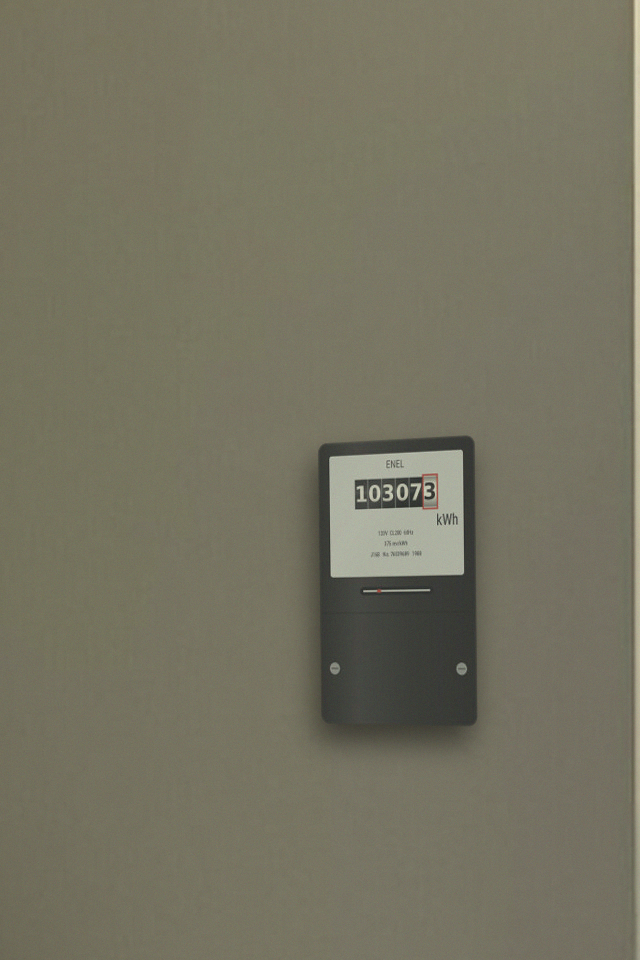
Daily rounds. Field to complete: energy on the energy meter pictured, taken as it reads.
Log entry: 10307.3 kWh
